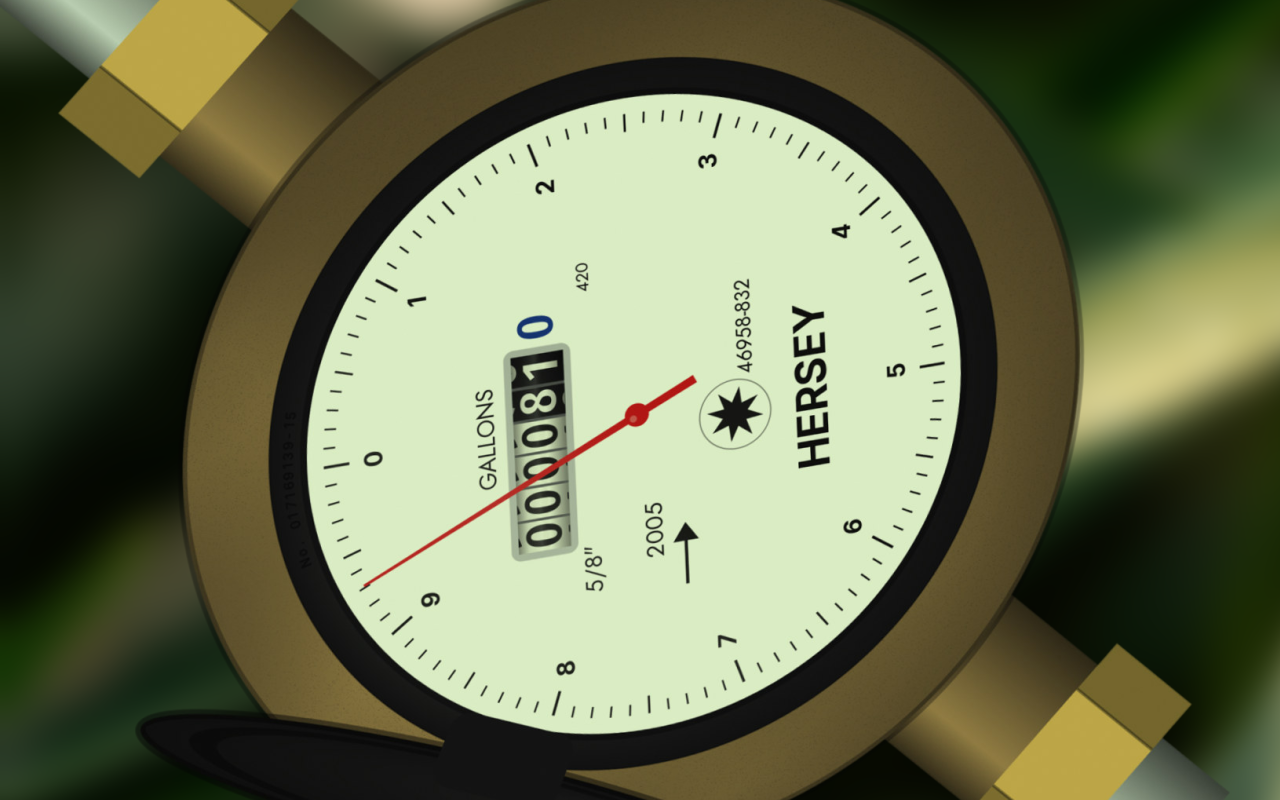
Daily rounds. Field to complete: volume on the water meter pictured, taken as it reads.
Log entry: 809.3 gal
